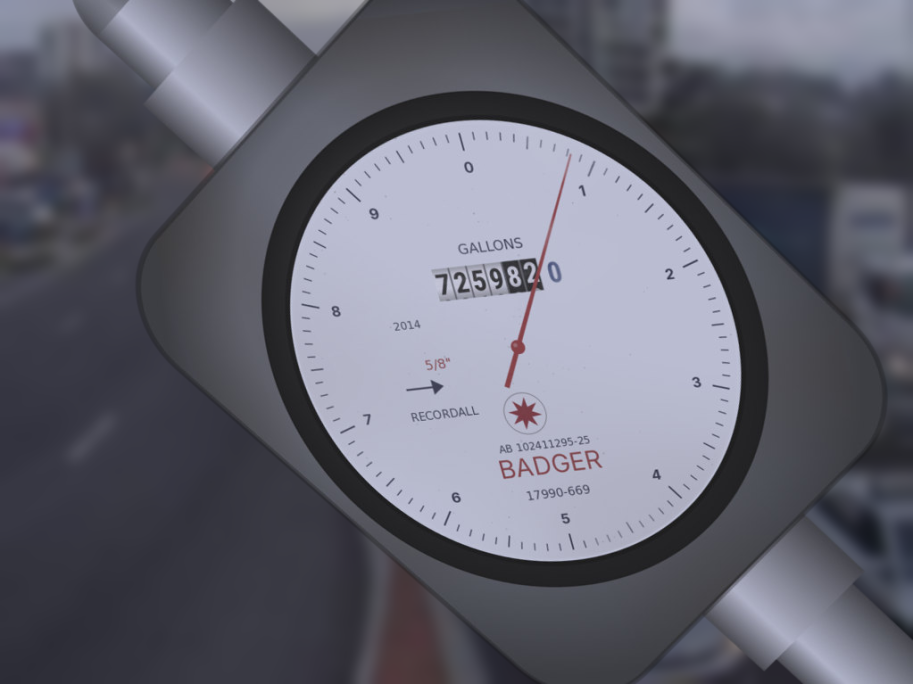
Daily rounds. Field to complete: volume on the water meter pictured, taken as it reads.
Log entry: 7259820.8 gal
